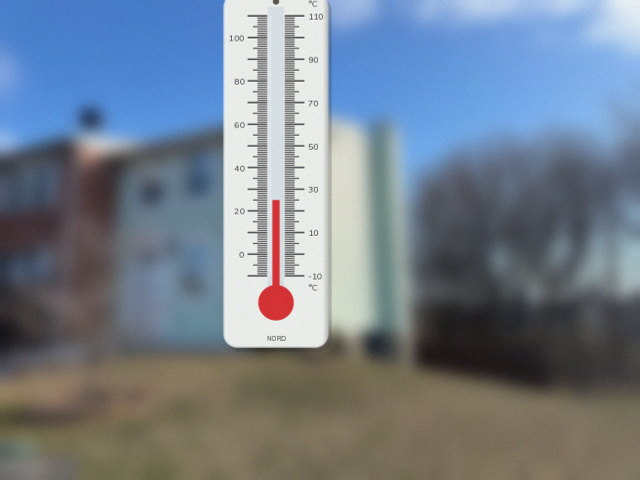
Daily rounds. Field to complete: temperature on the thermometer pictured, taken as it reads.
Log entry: 25 °C
